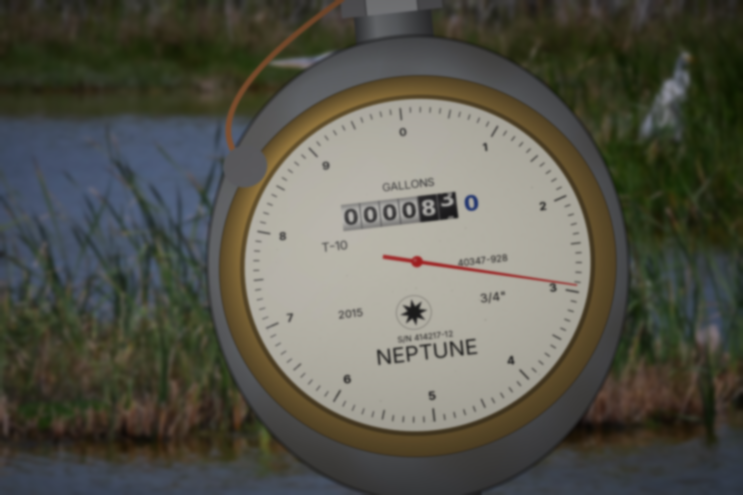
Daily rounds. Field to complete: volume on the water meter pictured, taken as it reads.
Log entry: 832.9 gal
